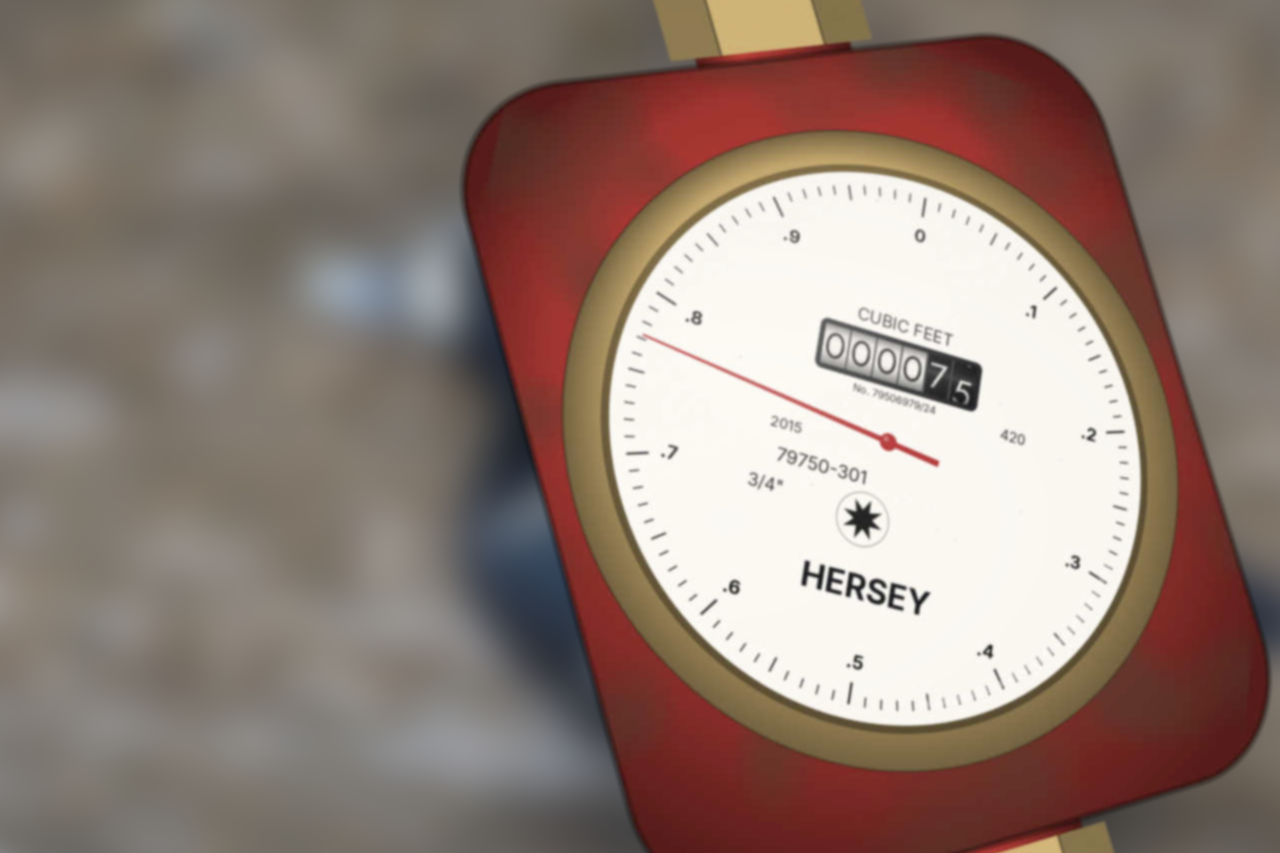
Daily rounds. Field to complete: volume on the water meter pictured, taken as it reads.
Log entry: 74.77 ft³
